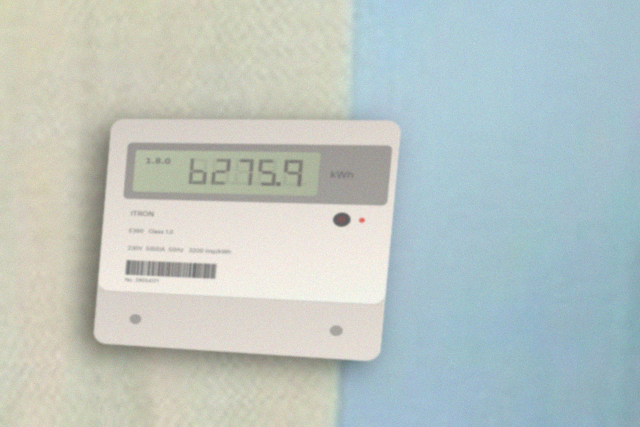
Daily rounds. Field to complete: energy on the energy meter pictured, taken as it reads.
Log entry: 6275.9 kWh
